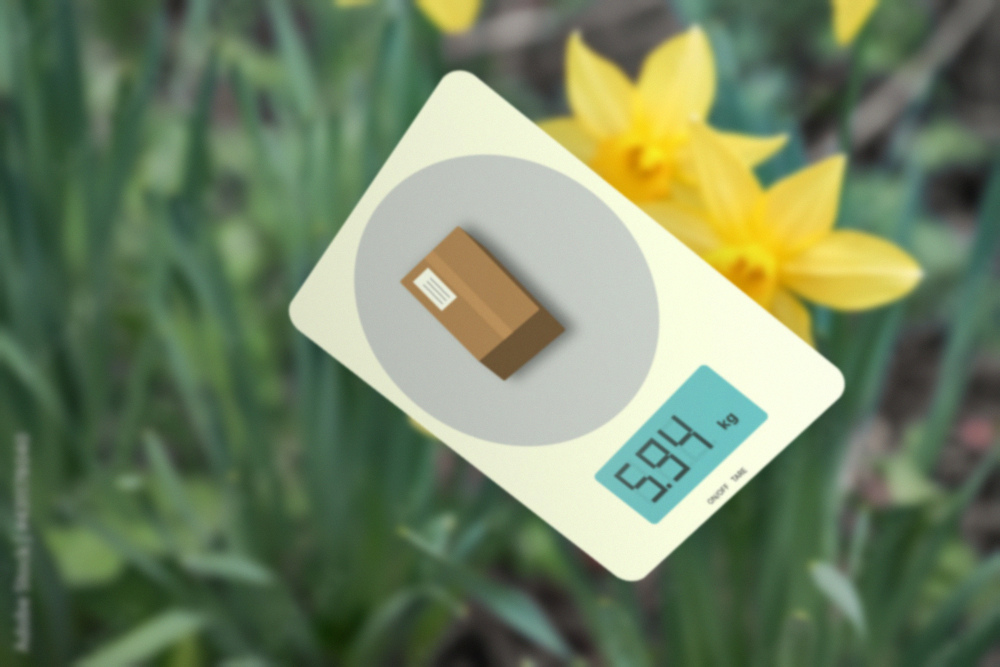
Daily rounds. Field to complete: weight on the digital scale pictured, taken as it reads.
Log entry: 5.94 kg
